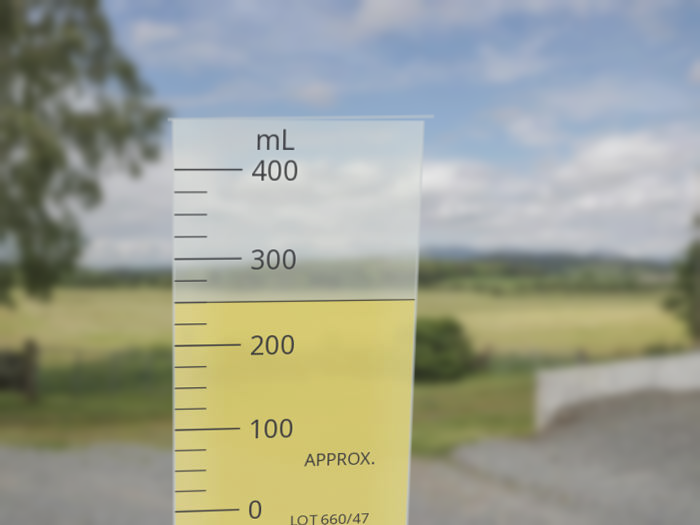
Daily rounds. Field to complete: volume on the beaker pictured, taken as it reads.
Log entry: 250 mL
